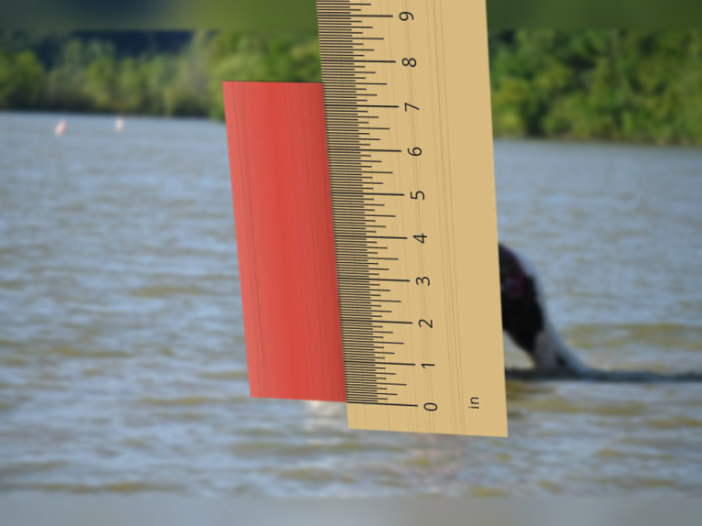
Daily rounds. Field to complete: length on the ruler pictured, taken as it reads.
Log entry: 7.5 in
